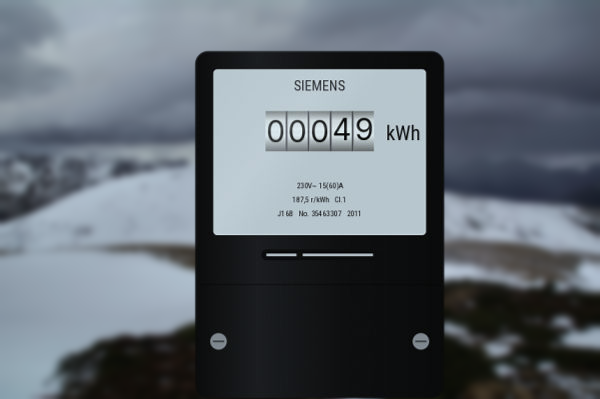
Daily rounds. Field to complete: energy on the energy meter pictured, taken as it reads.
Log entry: 49 kWh
